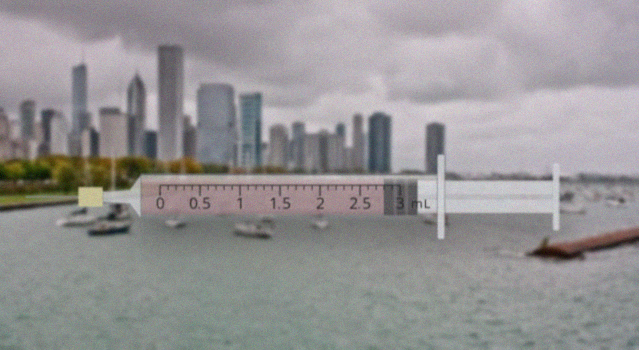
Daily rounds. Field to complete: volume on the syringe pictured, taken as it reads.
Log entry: 2.8 mL
